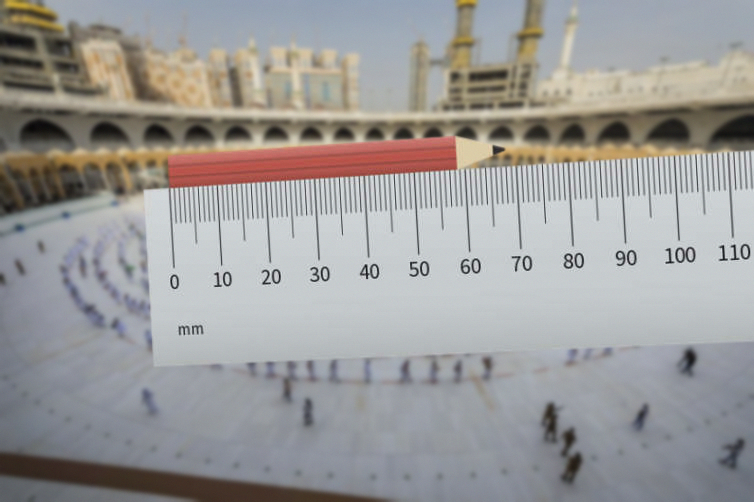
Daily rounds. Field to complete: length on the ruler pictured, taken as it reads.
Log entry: 68 mm
